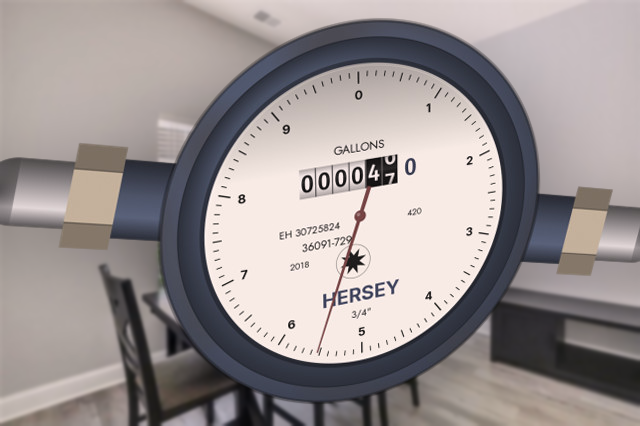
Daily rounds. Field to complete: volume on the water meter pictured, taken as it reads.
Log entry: 465.5 gal
